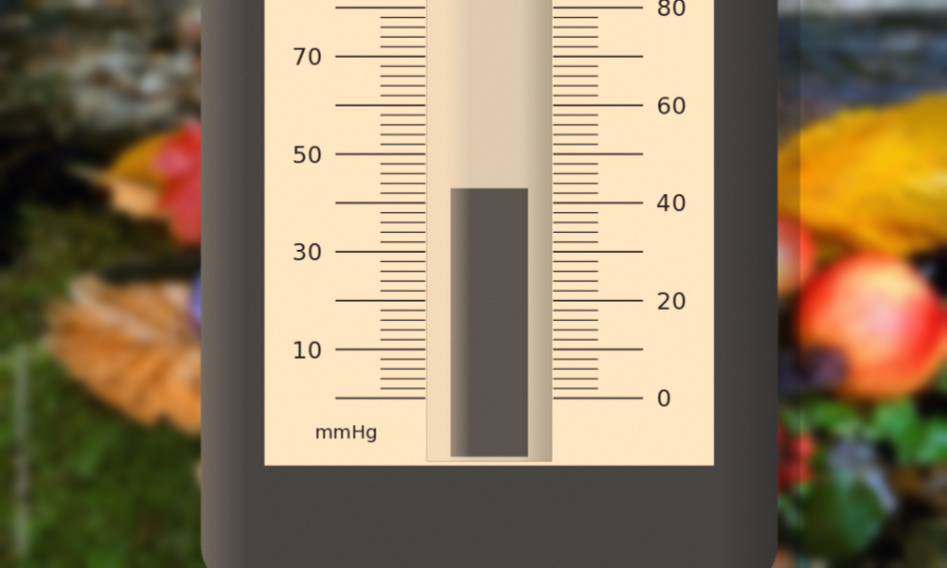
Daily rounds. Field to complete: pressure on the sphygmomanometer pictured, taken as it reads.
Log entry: 43 mmHg
